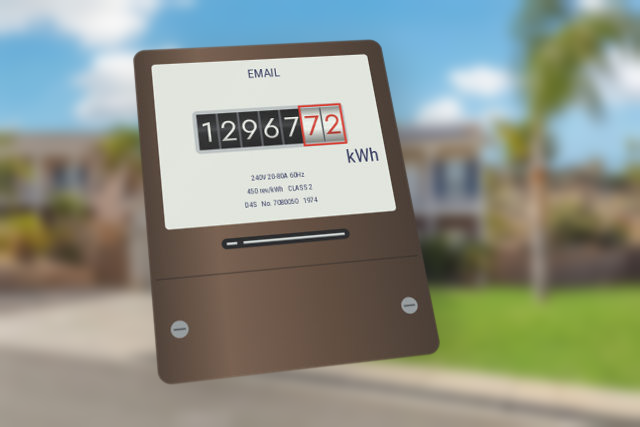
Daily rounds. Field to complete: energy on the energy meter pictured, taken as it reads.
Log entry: 12967.72 kWh
